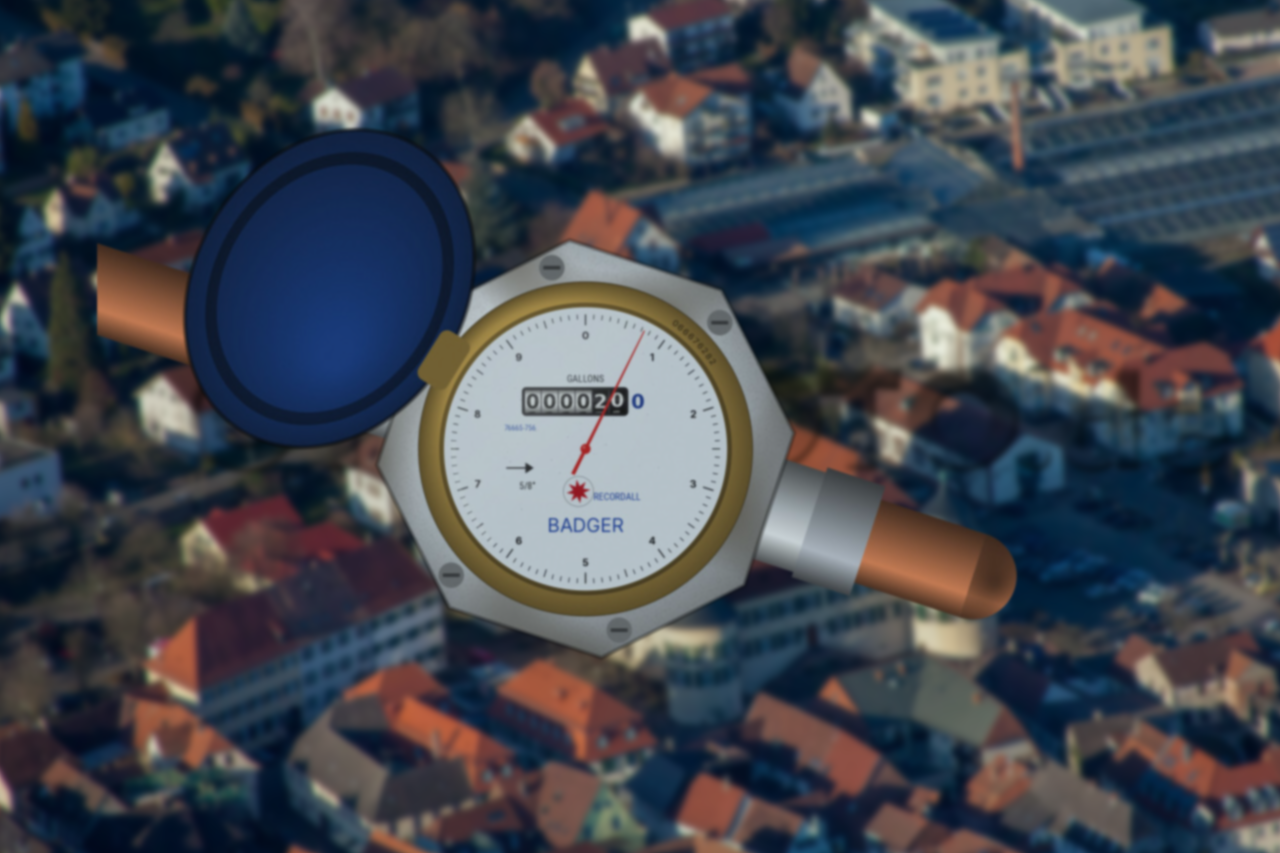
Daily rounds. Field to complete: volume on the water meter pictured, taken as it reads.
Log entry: 200.7 gal
